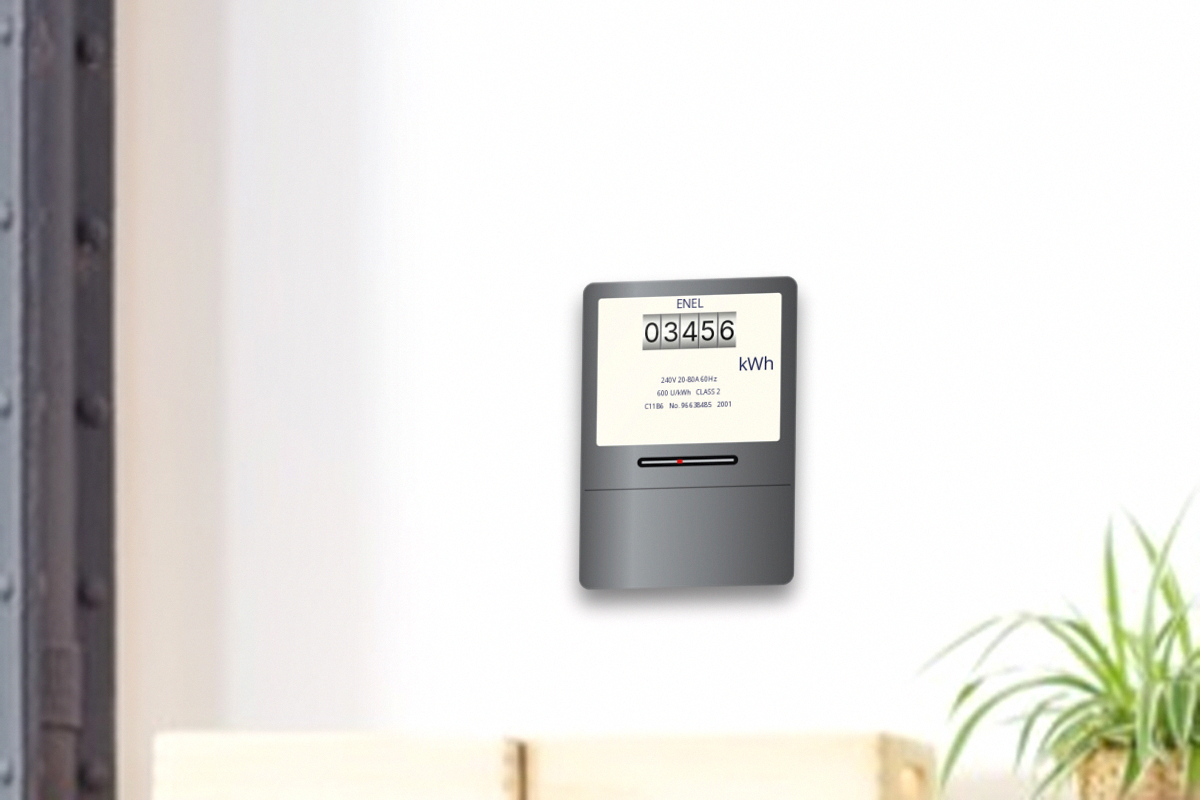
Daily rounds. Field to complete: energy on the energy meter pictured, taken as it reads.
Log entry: 3456 kWh
